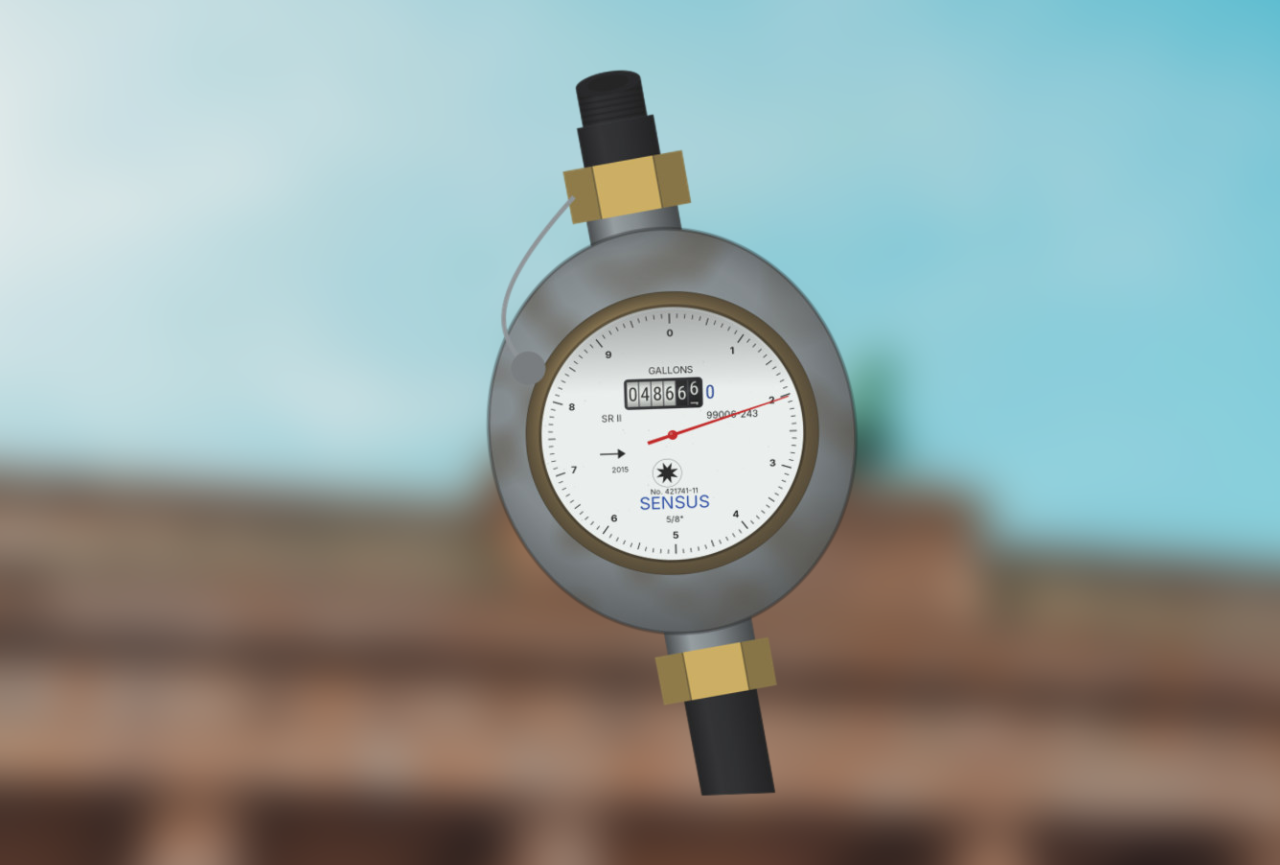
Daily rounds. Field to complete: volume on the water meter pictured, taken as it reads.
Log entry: 486662.0 gal
